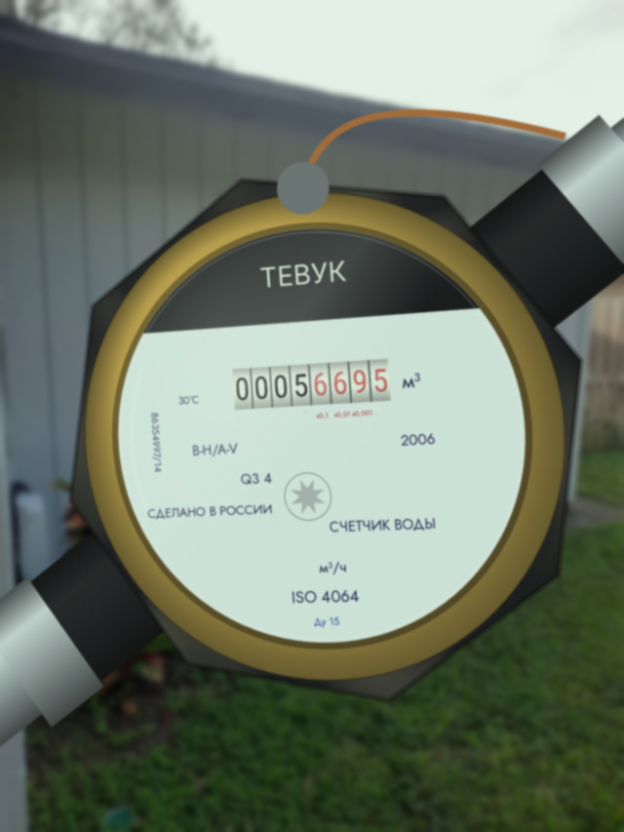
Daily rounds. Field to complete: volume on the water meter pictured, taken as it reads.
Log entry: 5.6695 m³
